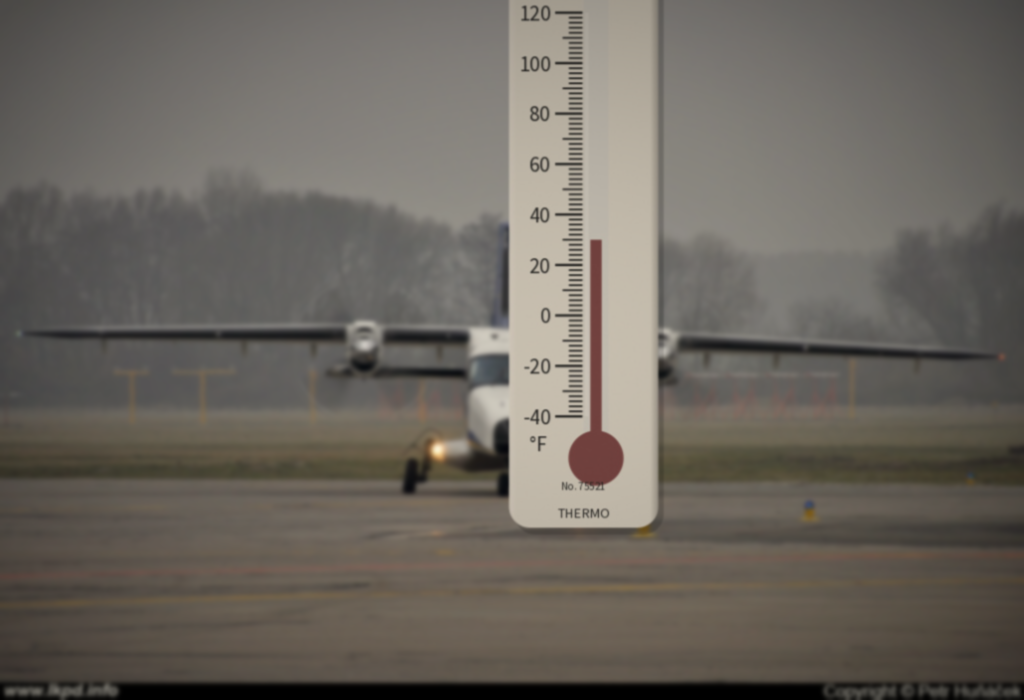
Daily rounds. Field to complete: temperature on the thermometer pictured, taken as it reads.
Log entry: 30 °F
